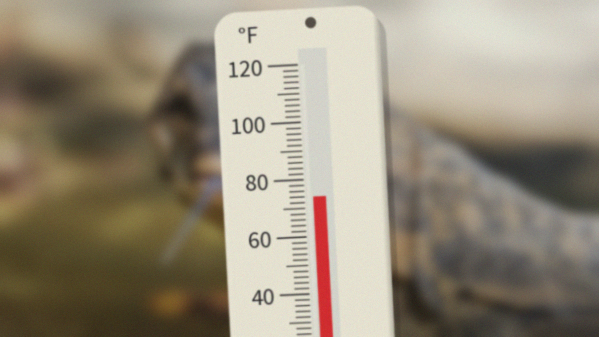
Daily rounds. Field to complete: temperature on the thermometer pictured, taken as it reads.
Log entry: 74 °F
